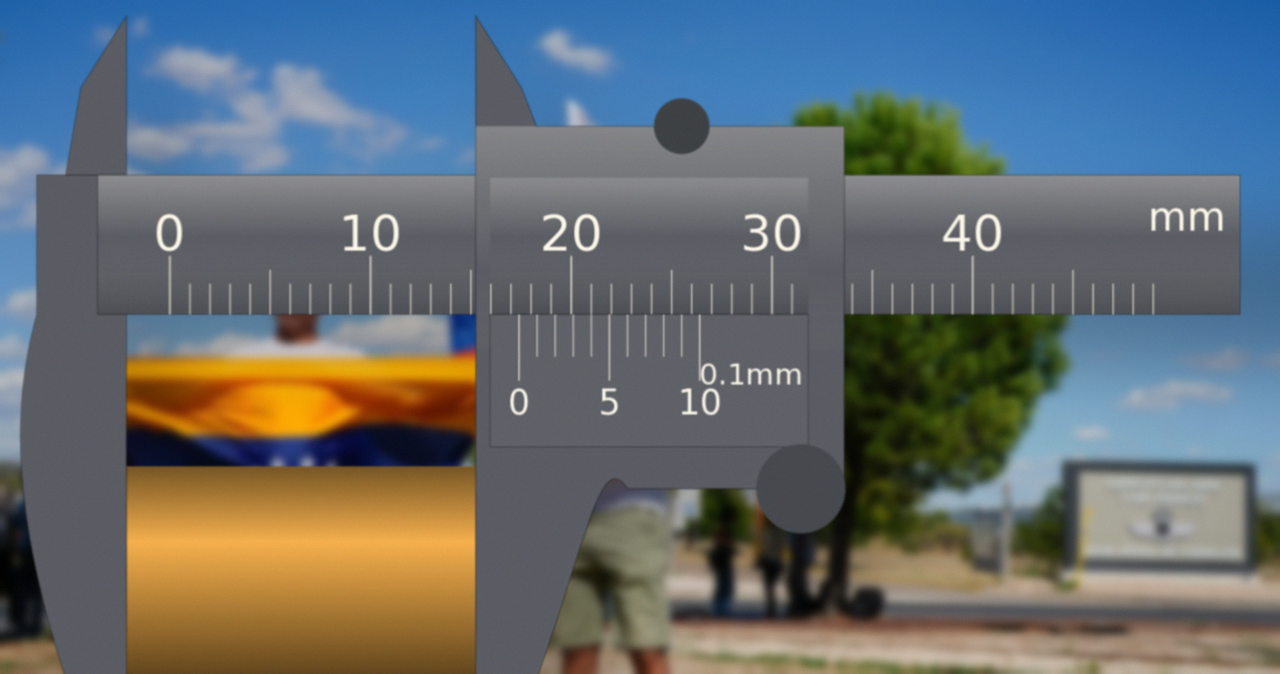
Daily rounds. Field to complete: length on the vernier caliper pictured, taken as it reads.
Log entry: 17.4 mm
